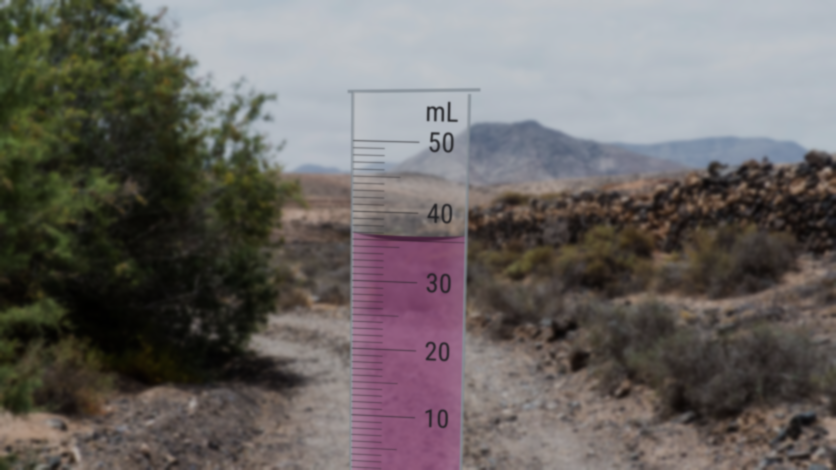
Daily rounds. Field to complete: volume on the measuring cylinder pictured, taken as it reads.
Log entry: 36 mL
